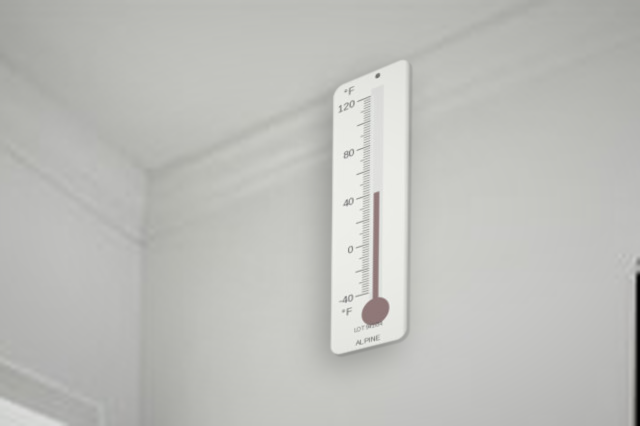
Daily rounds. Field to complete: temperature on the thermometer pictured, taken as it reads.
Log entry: 40 °F
